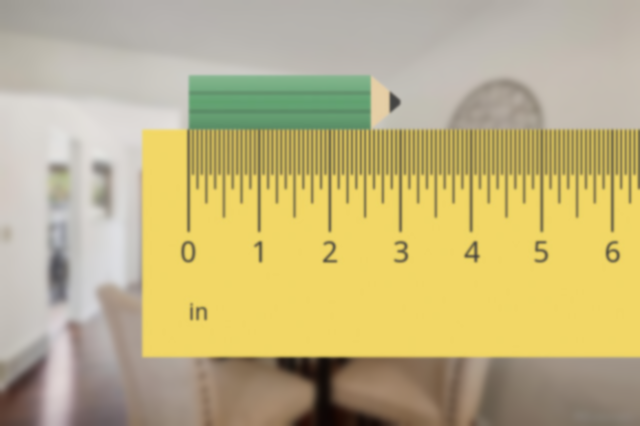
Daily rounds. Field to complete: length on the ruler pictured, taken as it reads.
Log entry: 3 in
